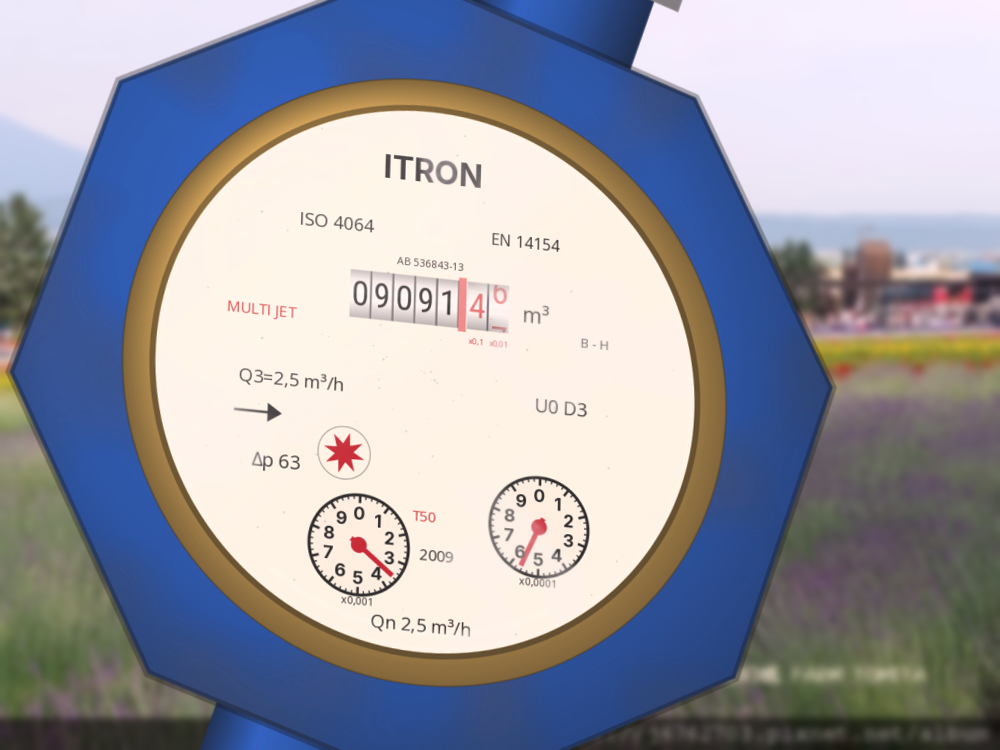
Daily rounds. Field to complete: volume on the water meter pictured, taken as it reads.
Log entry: 9091.4635 m³
